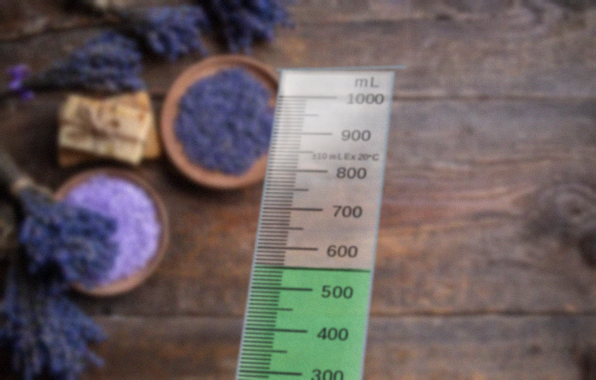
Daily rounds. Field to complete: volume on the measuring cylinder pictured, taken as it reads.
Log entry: 550 mL
